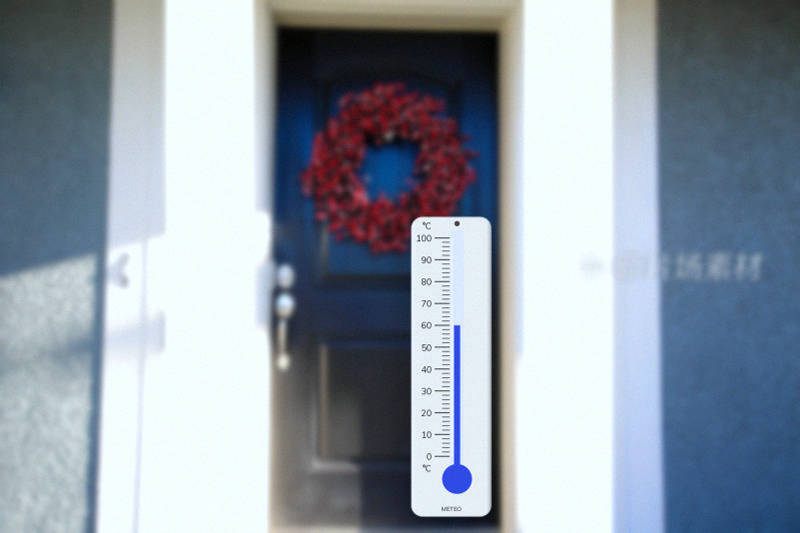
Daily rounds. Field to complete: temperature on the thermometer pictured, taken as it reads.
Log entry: 60 °C
